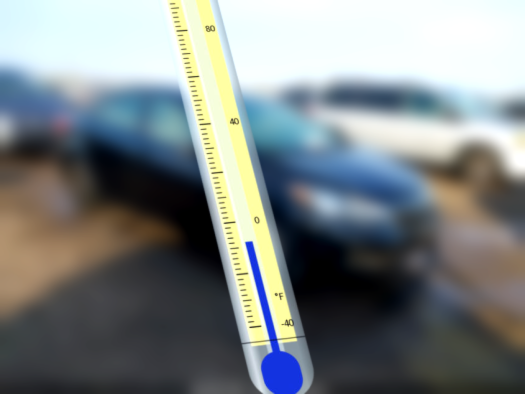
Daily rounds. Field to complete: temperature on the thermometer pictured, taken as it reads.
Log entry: -8 °F
